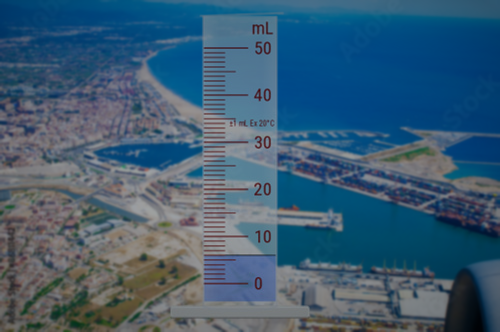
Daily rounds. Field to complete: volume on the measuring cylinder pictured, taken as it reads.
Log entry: 6 mL
